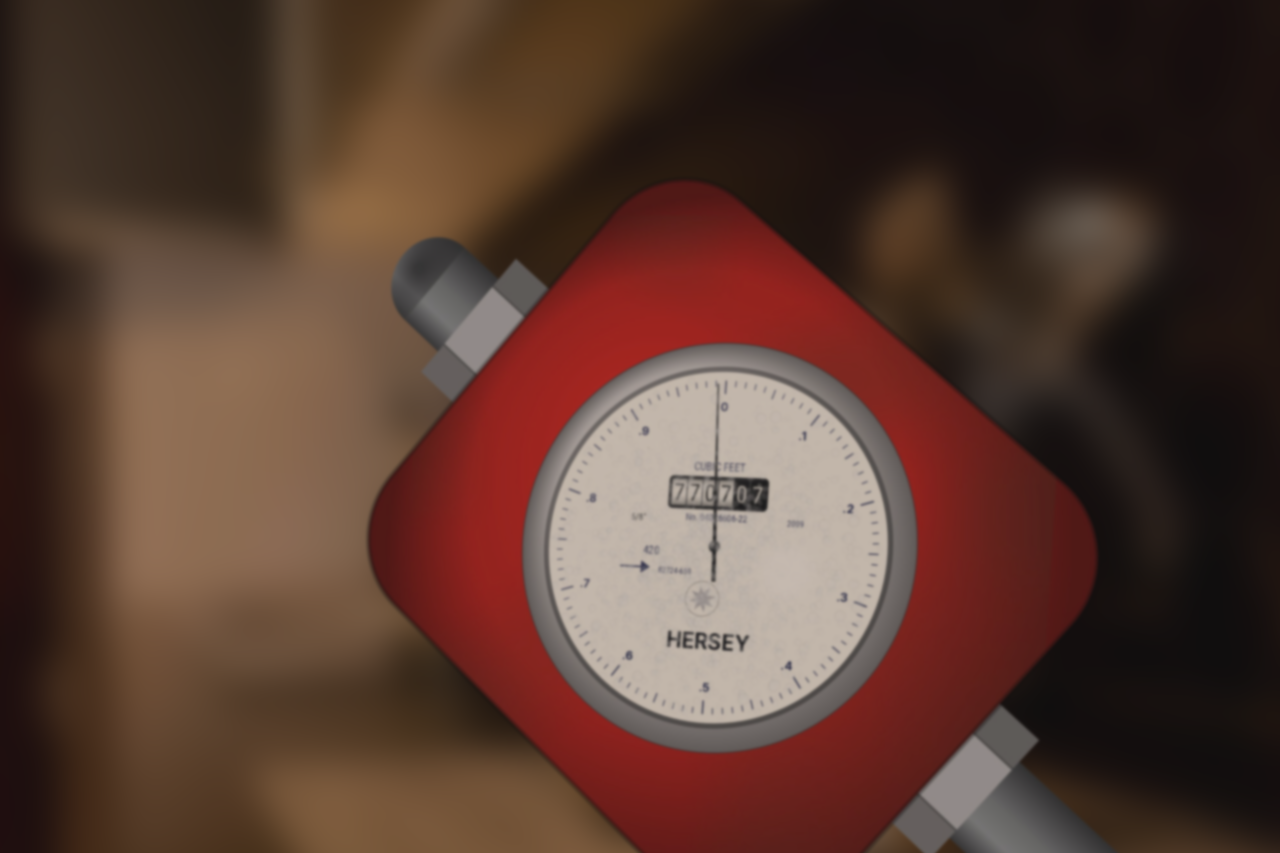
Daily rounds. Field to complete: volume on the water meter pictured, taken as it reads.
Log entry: 770706.99 ft³
